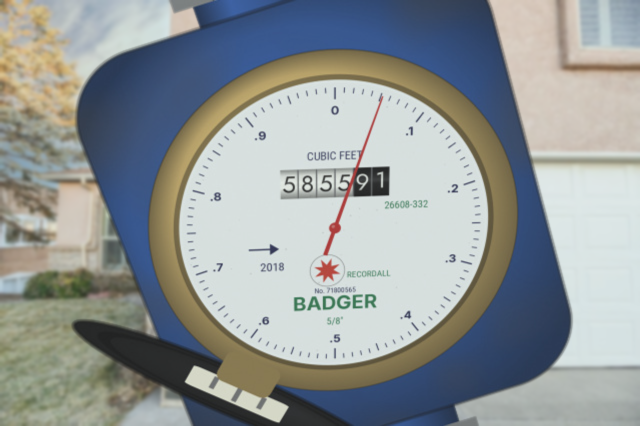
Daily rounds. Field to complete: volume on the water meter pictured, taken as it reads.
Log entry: 585591.05 ft³
